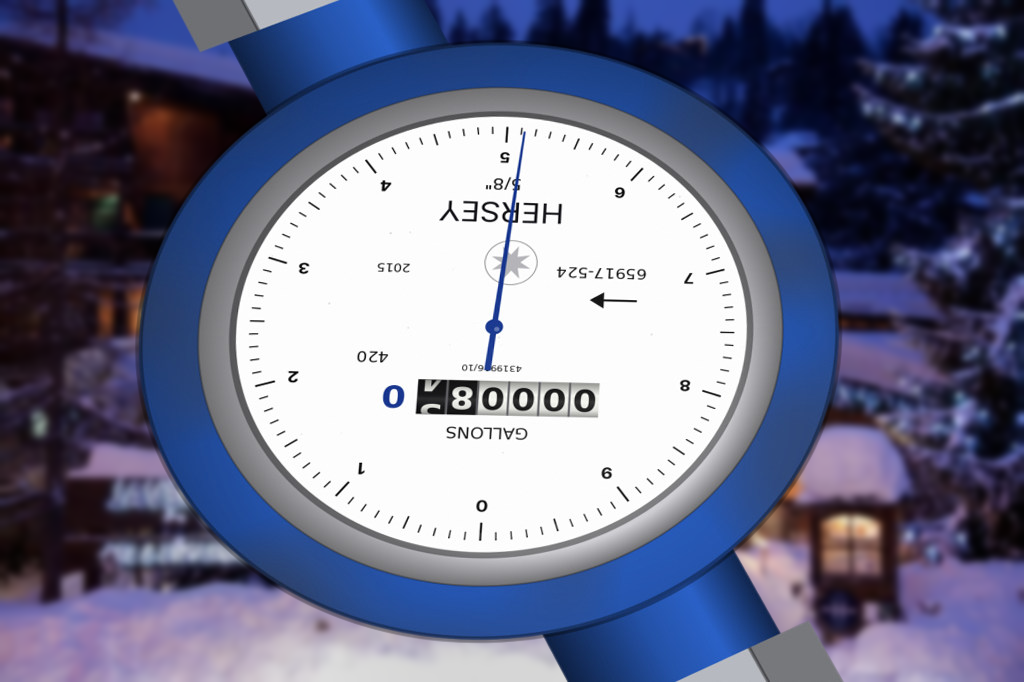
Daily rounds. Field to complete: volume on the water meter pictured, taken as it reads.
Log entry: 835.1 gal
